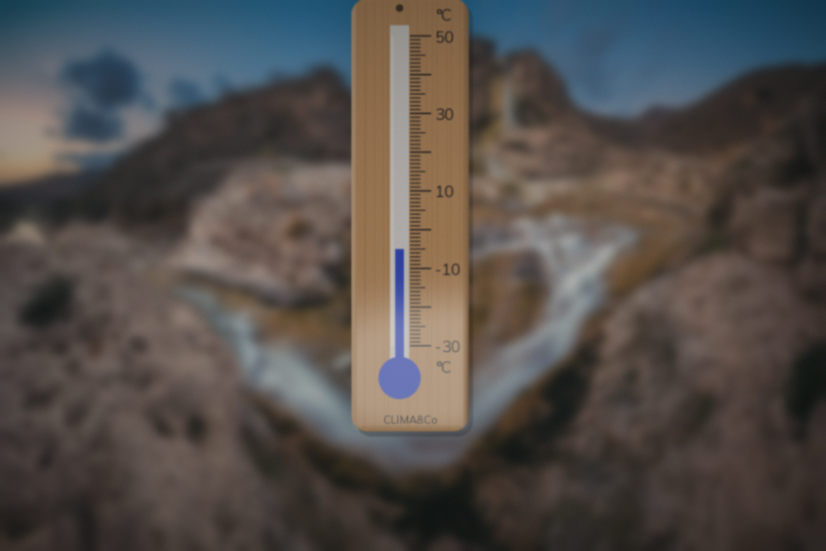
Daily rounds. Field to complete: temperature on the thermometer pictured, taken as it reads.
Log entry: -5 °C
